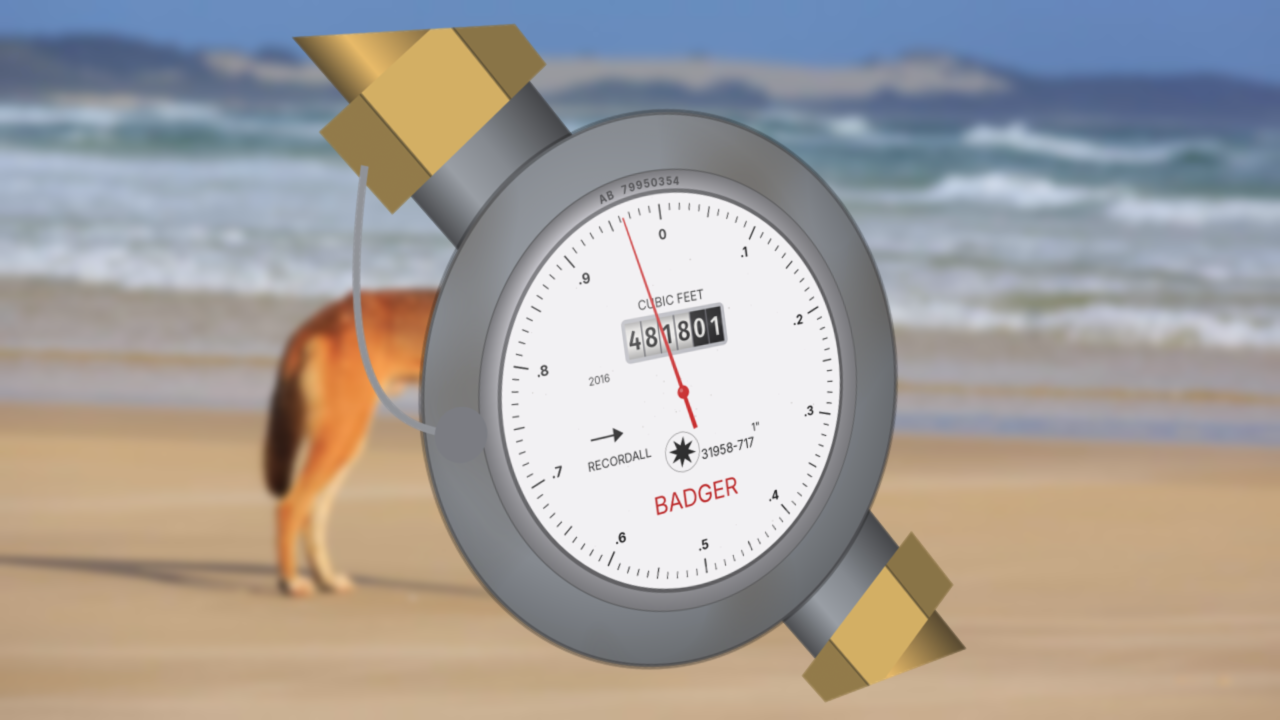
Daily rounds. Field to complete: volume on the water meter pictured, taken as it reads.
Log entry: 481800.96 ft³
